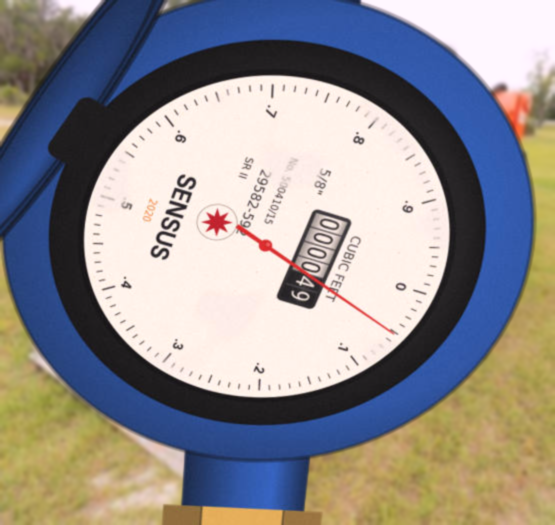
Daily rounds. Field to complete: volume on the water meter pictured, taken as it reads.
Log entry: 49.05 ft³
